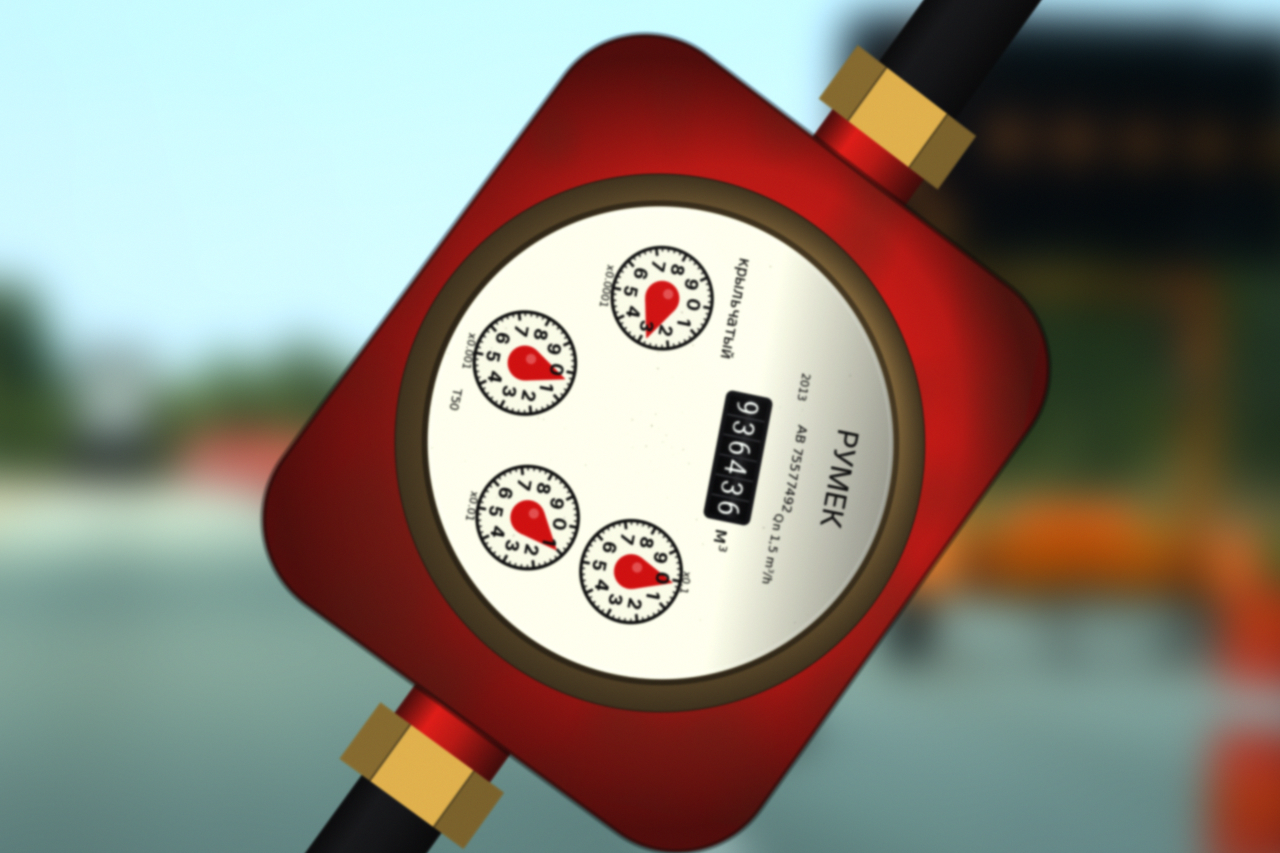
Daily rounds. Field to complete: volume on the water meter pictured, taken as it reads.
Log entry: 936436.0102 m³
